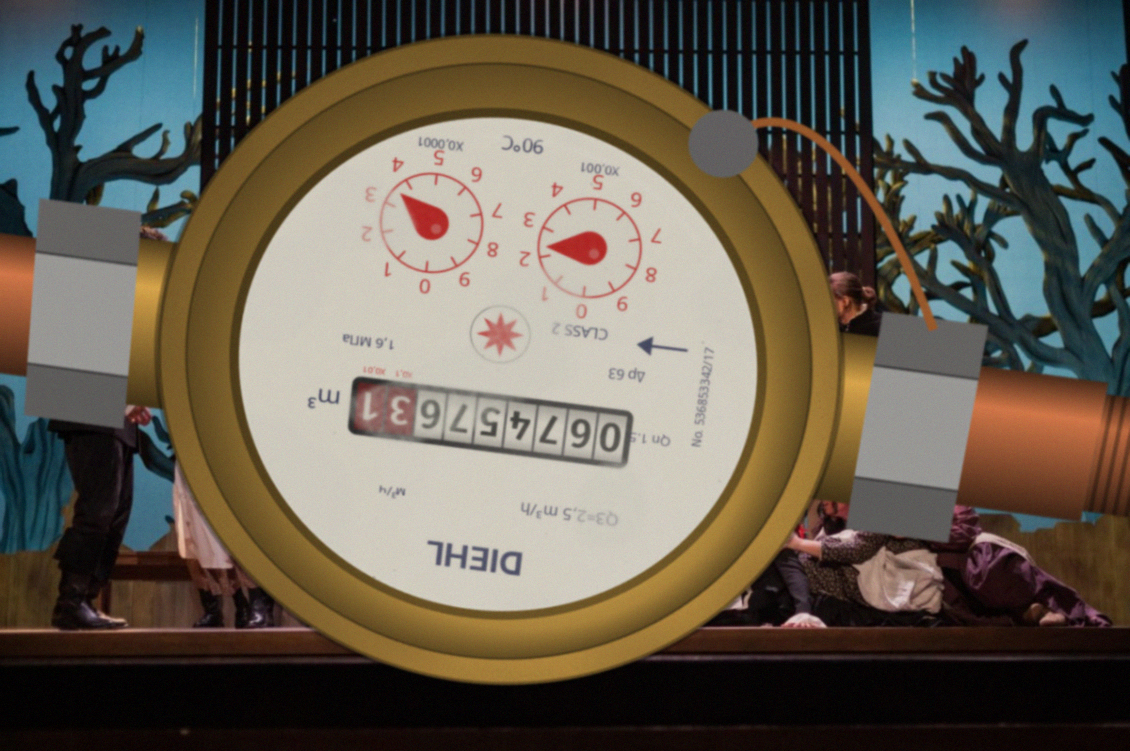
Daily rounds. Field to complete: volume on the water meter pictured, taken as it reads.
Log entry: 674576.3123 m³
